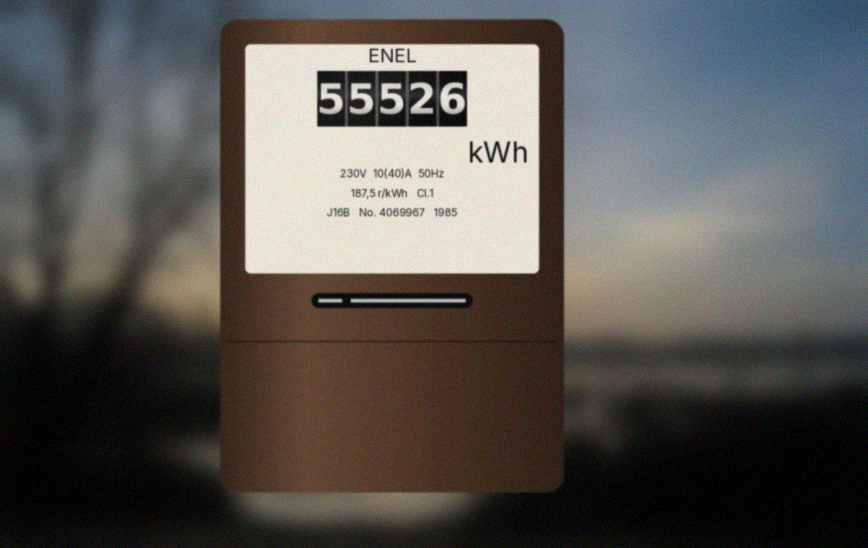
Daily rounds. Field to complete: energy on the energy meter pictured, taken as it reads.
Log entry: 55526 kWh
